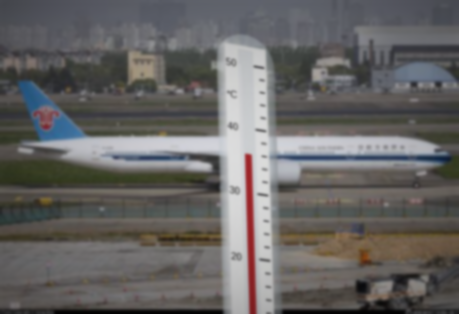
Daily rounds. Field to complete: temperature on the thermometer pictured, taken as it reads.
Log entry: 36 °C
